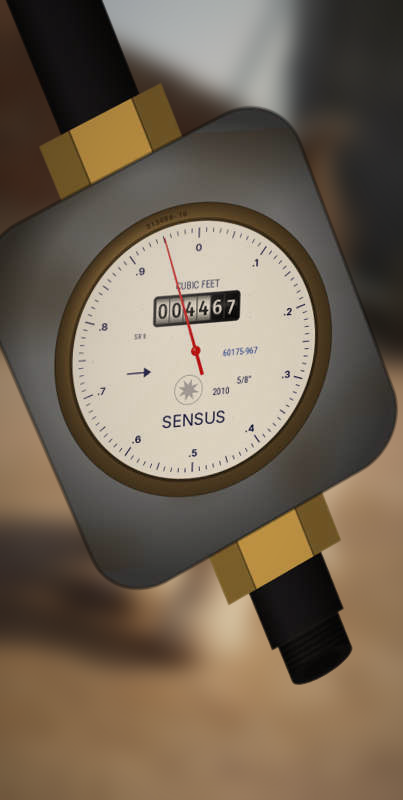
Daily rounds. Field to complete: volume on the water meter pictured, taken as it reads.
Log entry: 4466.95 ft³
